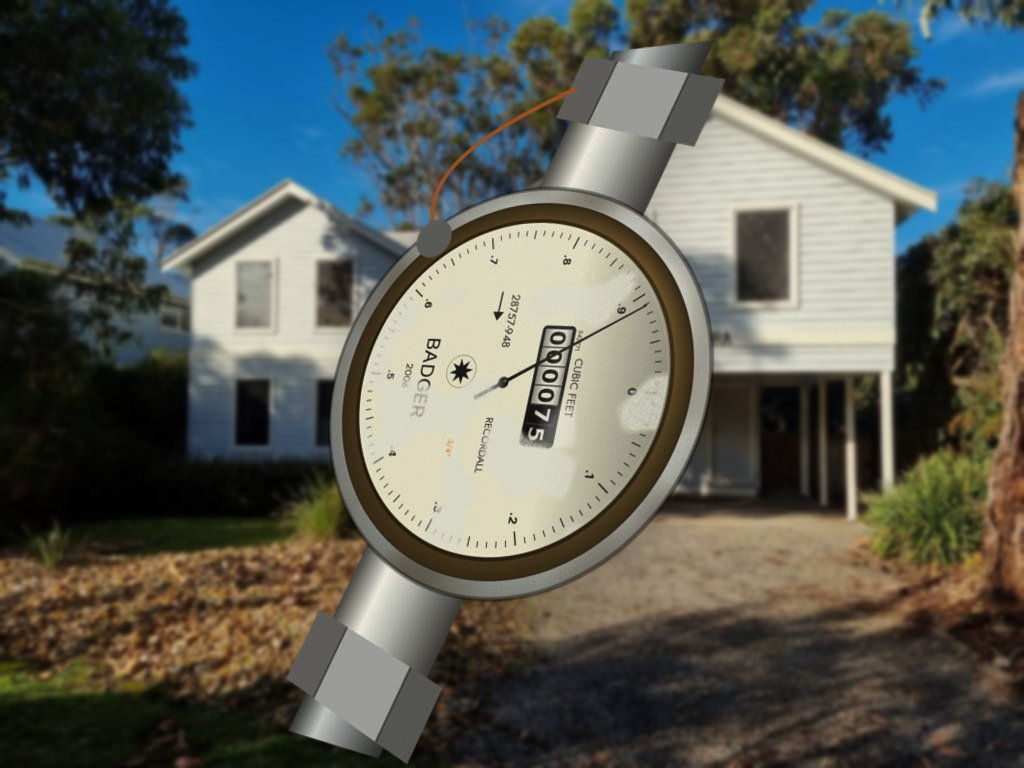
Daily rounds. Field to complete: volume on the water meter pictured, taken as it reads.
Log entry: 74.91 ft³
